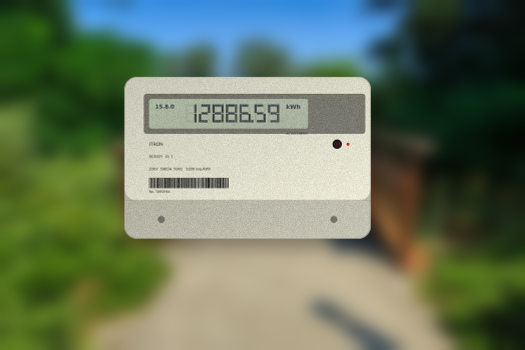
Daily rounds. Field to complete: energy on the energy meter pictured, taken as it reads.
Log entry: 12886.59 kWh
